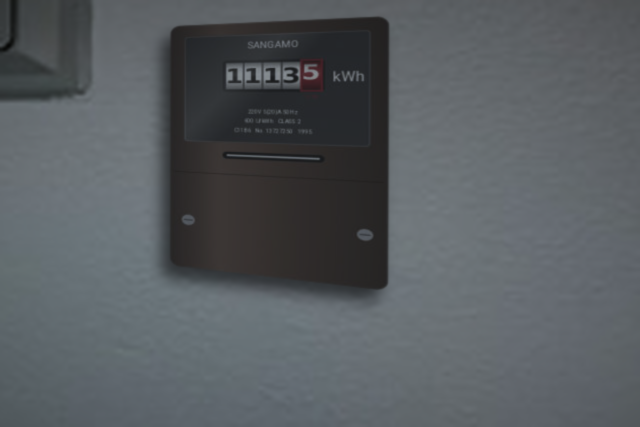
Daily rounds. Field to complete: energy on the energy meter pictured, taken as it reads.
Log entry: 1113.5 kWh
